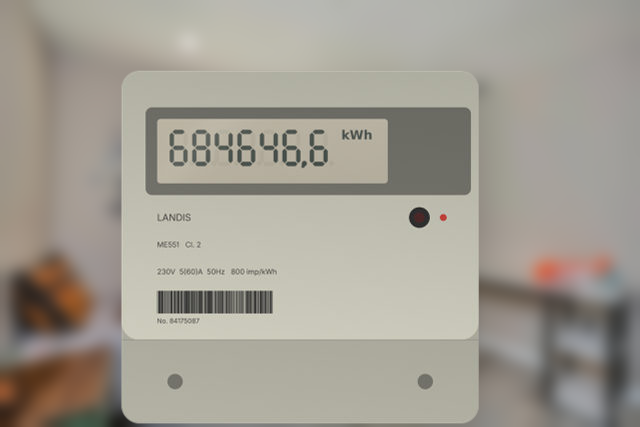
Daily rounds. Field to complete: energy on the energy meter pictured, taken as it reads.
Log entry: 684646.6 kWh
